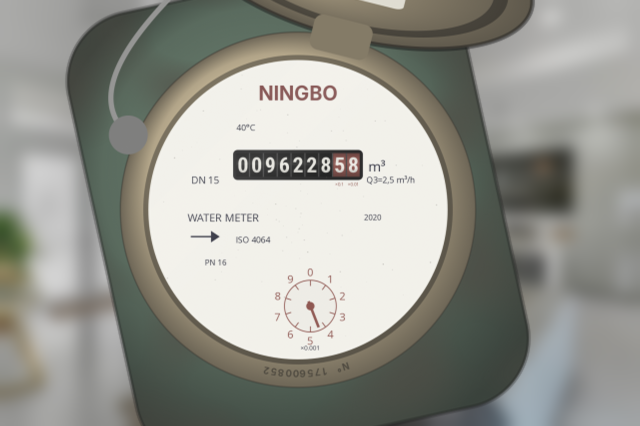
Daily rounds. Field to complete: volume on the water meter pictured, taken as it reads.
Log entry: 96228.584 m³
